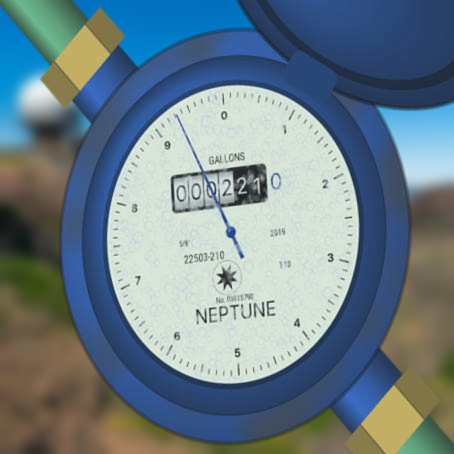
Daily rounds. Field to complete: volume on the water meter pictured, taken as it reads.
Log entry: 2209.3 gal
